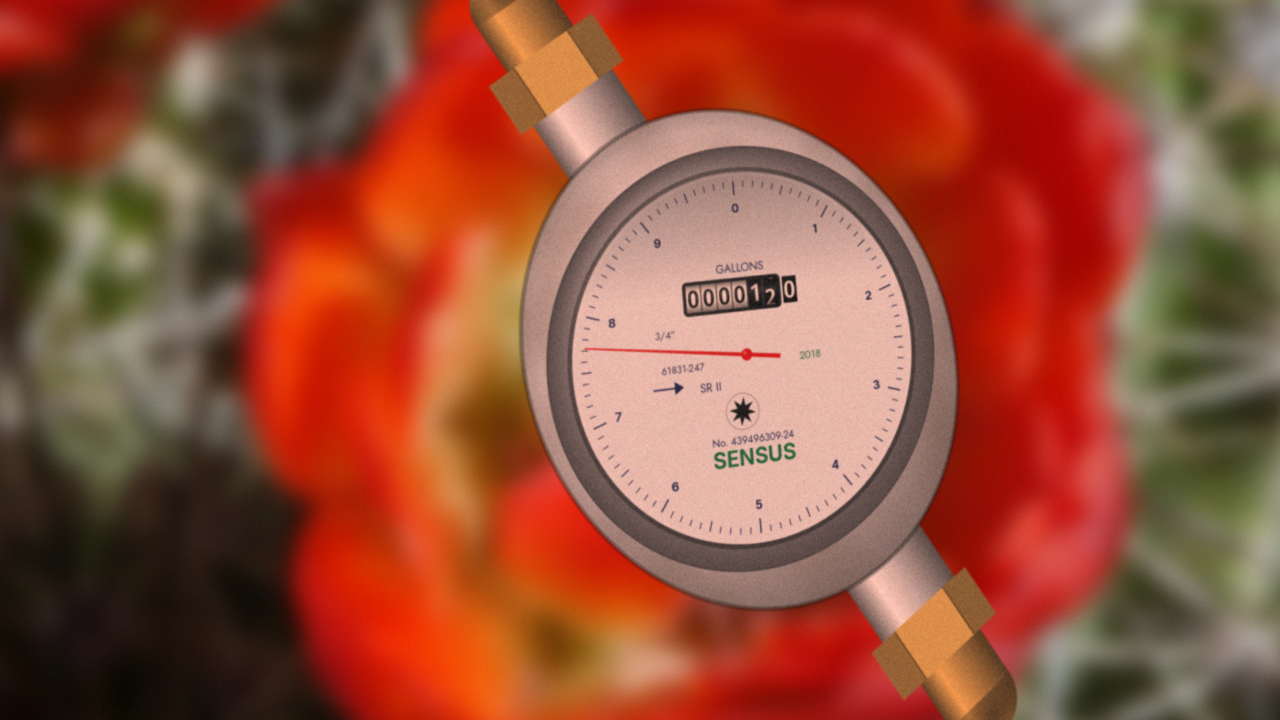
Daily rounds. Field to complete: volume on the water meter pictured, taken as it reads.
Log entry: 117.7 gal
